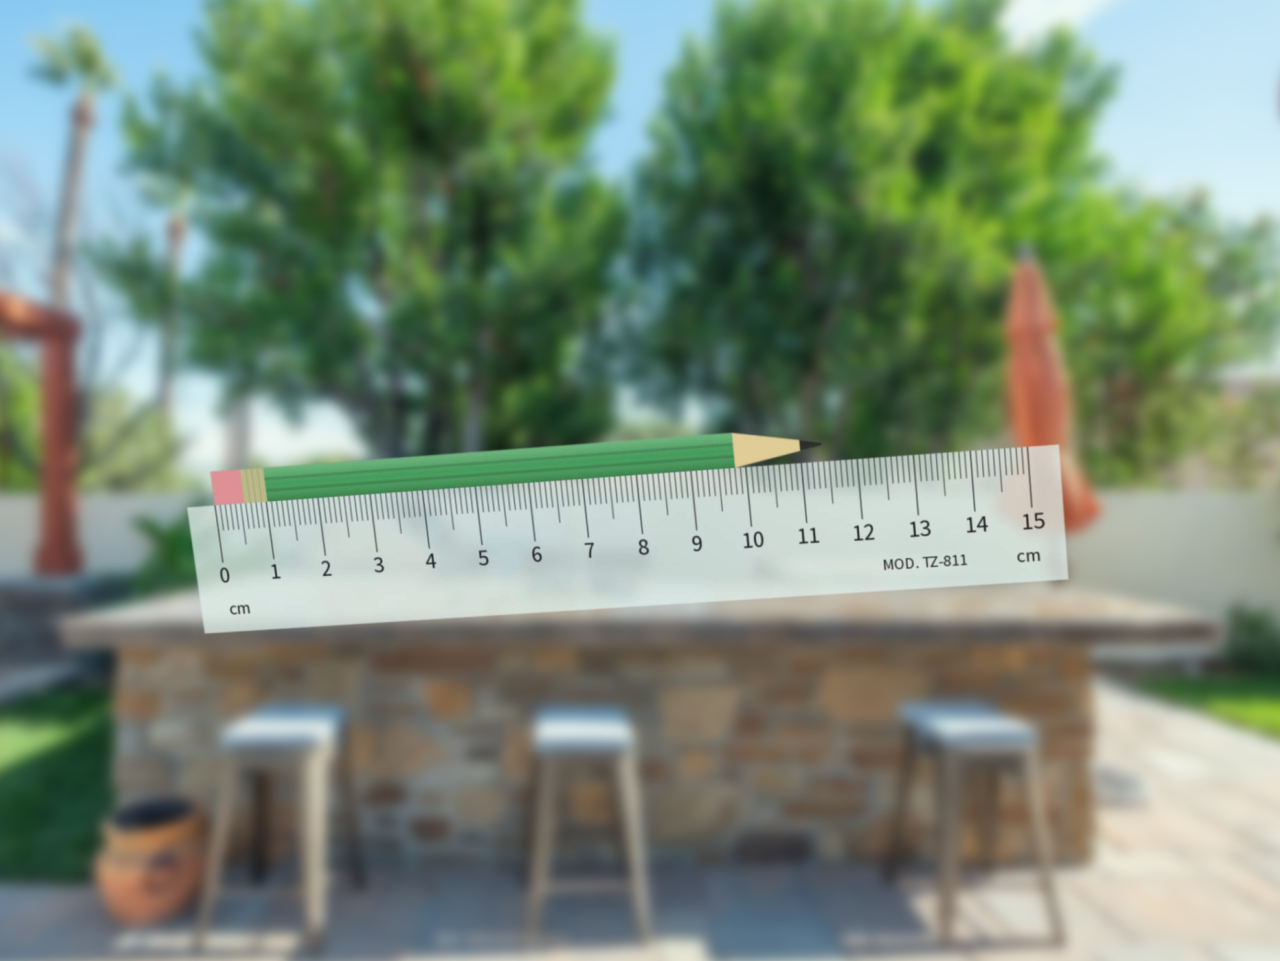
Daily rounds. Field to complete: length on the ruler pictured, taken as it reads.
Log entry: 11.4 cm
